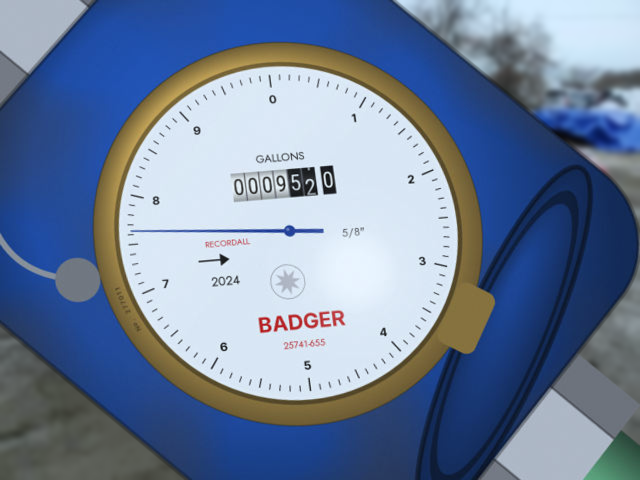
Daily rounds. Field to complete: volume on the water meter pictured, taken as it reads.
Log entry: 9517.6 gal
